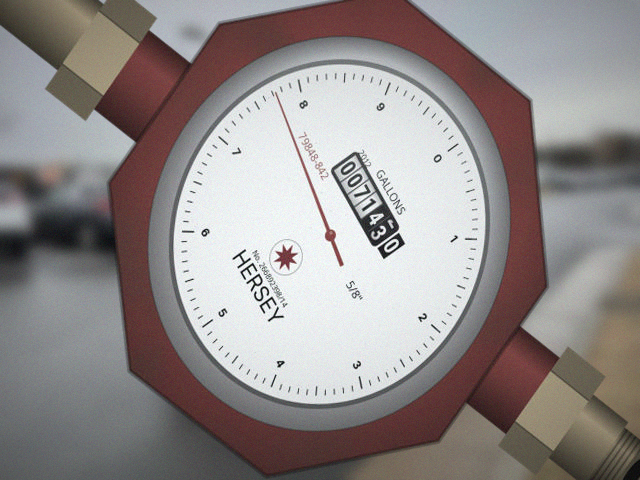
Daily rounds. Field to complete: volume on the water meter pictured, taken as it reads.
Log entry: 71427.7 gal
